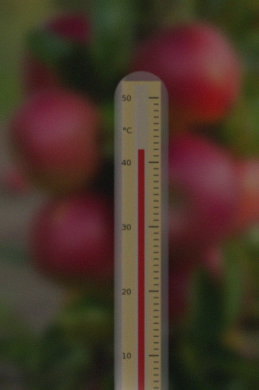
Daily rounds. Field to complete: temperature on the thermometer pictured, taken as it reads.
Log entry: 42 °C
